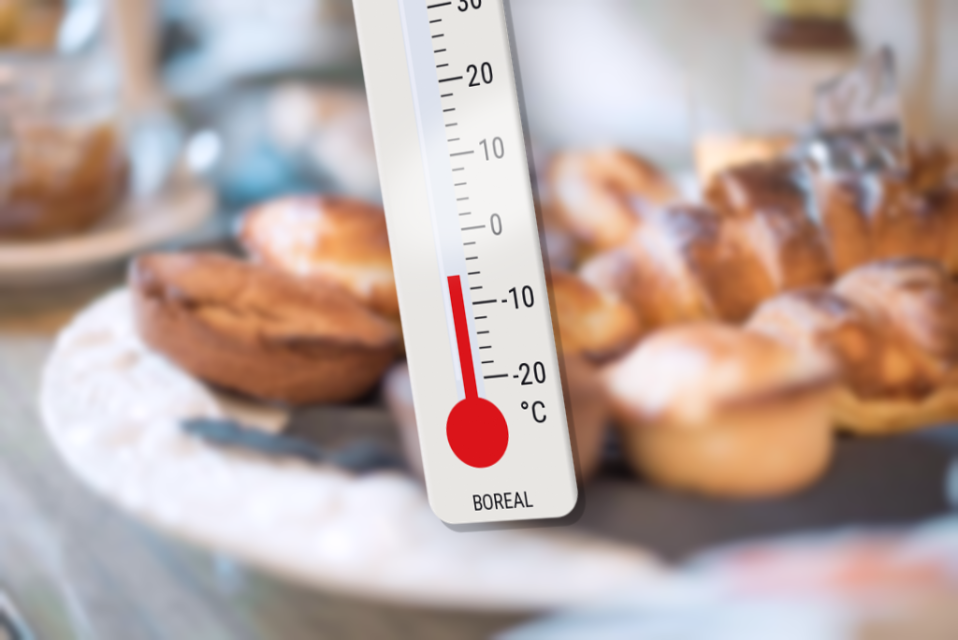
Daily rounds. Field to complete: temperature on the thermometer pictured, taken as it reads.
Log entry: -6 °C
